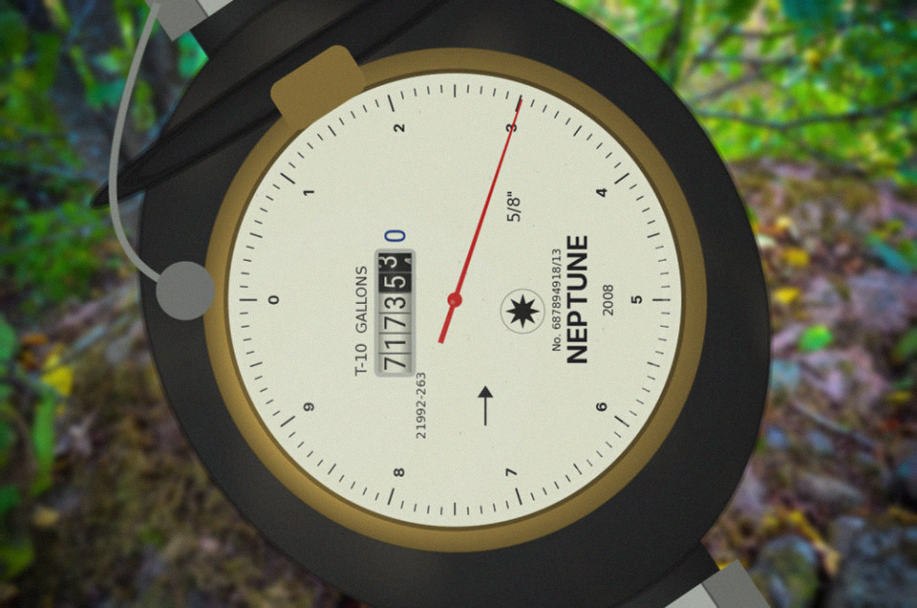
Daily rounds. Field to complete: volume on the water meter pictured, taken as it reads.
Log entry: 7173533.0 gal
